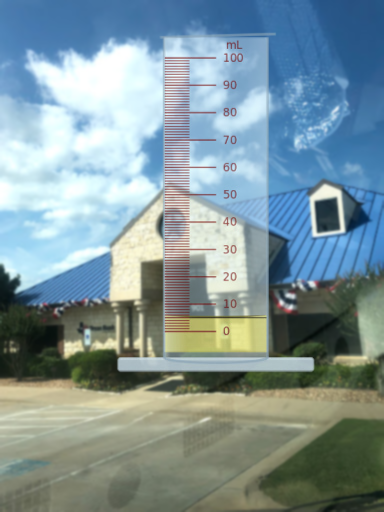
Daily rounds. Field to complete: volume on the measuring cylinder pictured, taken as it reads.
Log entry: 5 mL
